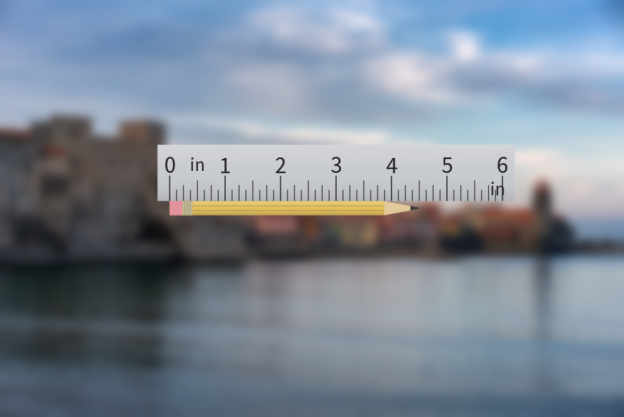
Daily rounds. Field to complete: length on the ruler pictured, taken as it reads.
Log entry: 4.5 in
